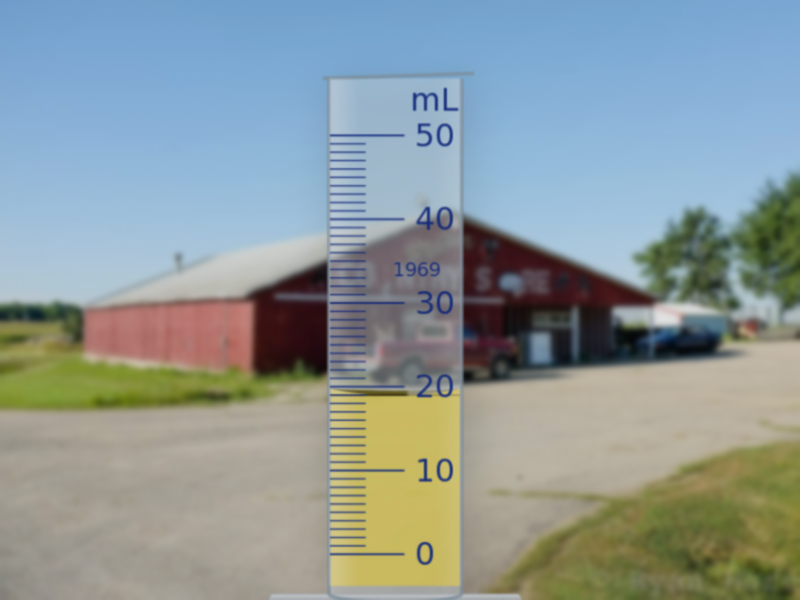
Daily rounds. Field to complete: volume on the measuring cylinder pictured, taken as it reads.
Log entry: 19 mL
